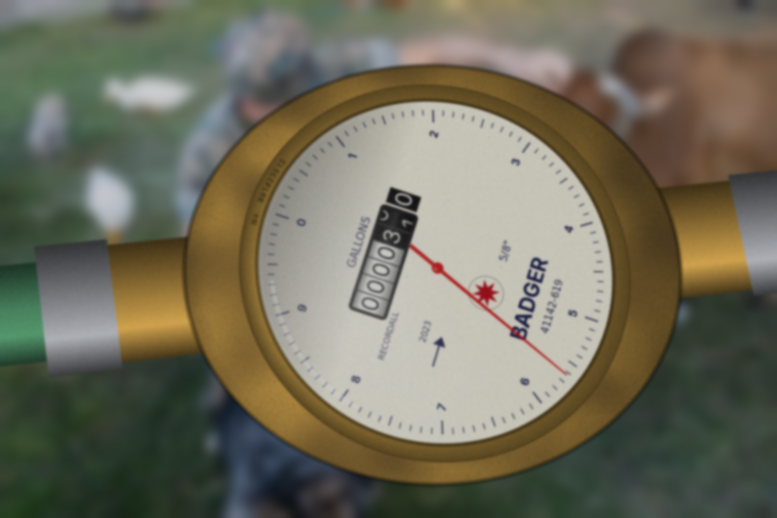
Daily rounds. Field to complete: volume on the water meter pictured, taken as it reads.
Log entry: 305.6 gal
